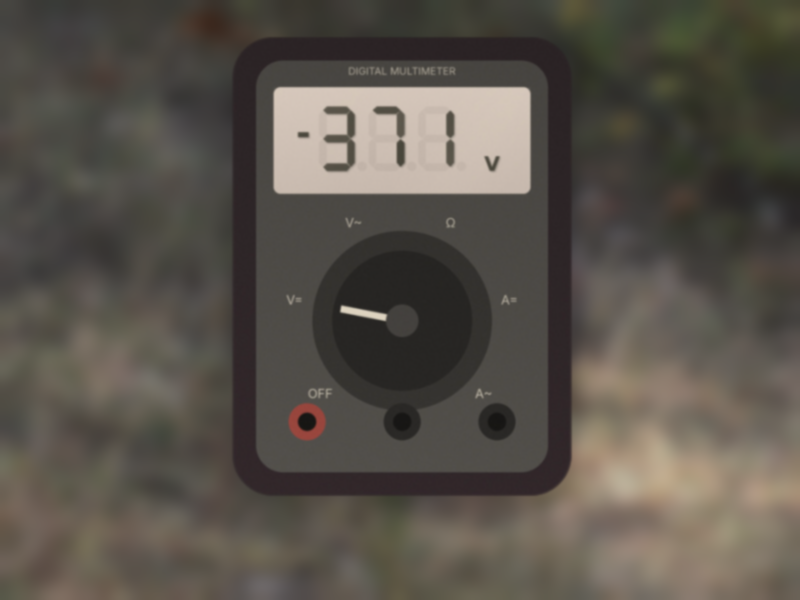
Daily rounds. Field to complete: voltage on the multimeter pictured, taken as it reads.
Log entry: -371 V
